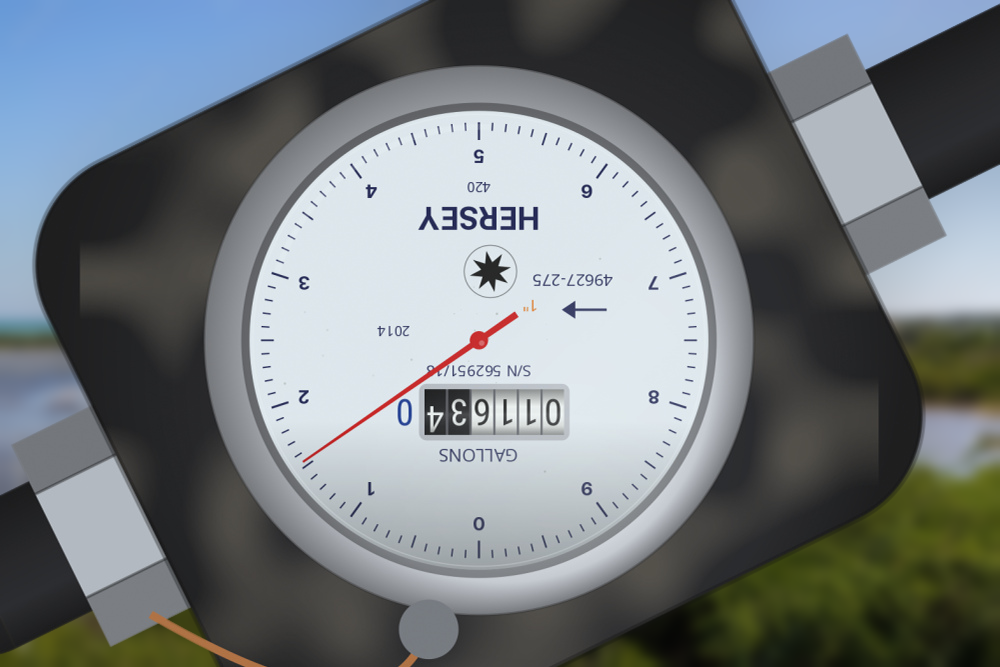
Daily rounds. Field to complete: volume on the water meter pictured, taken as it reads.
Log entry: 116341.5 gal
